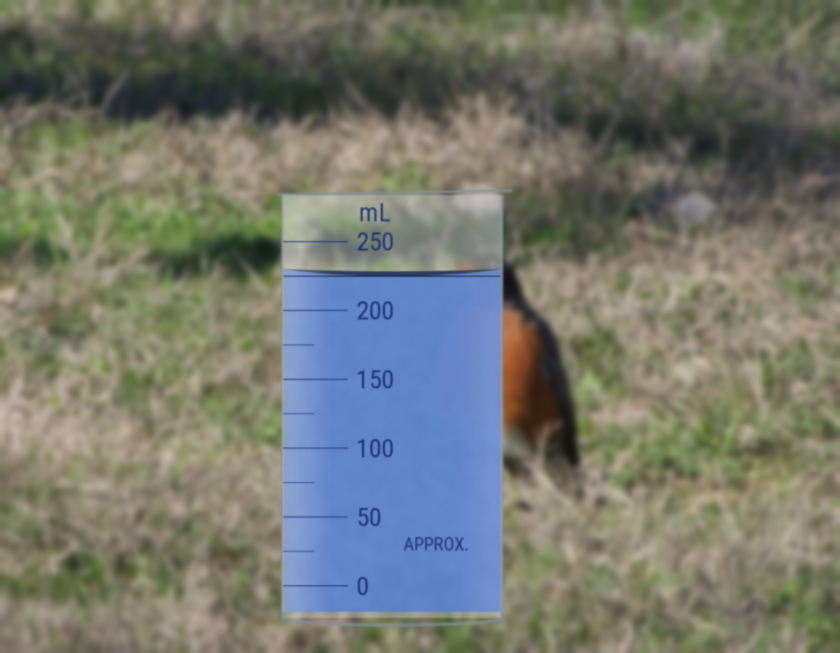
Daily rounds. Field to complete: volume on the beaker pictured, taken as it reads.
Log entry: 225 mL
